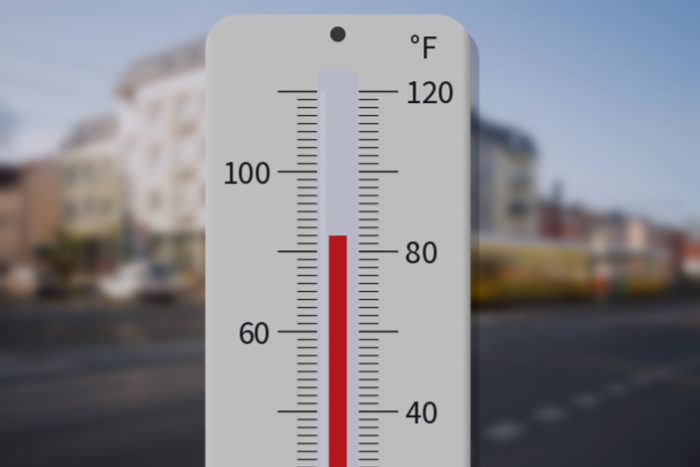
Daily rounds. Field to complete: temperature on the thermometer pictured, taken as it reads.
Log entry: 84 °F
